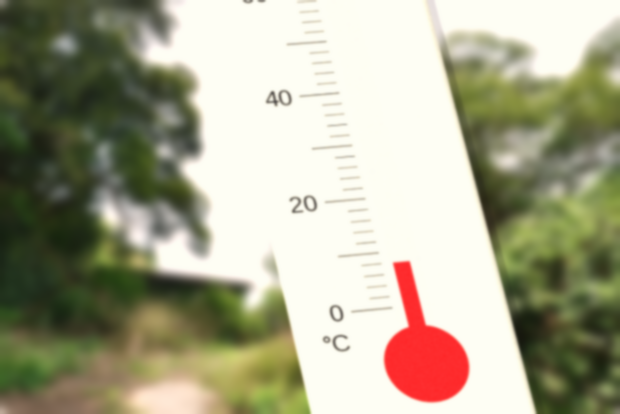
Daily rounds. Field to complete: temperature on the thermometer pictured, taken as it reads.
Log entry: 8 °C
